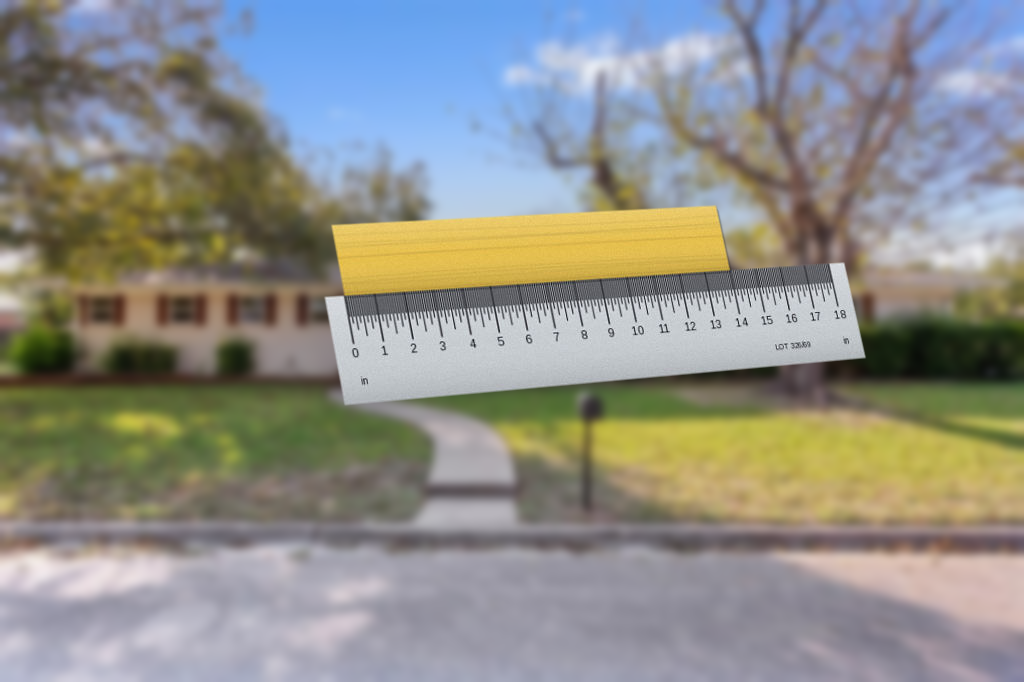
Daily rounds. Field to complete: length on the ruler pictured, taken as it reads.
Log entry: 14 in
